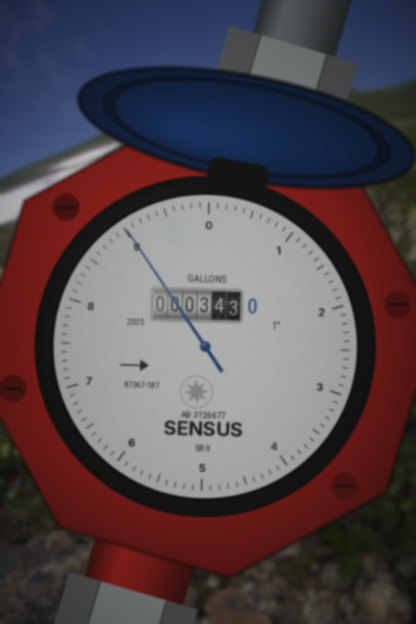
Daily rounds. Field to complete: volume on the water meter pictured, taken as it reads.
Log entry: 3429.0 gal
